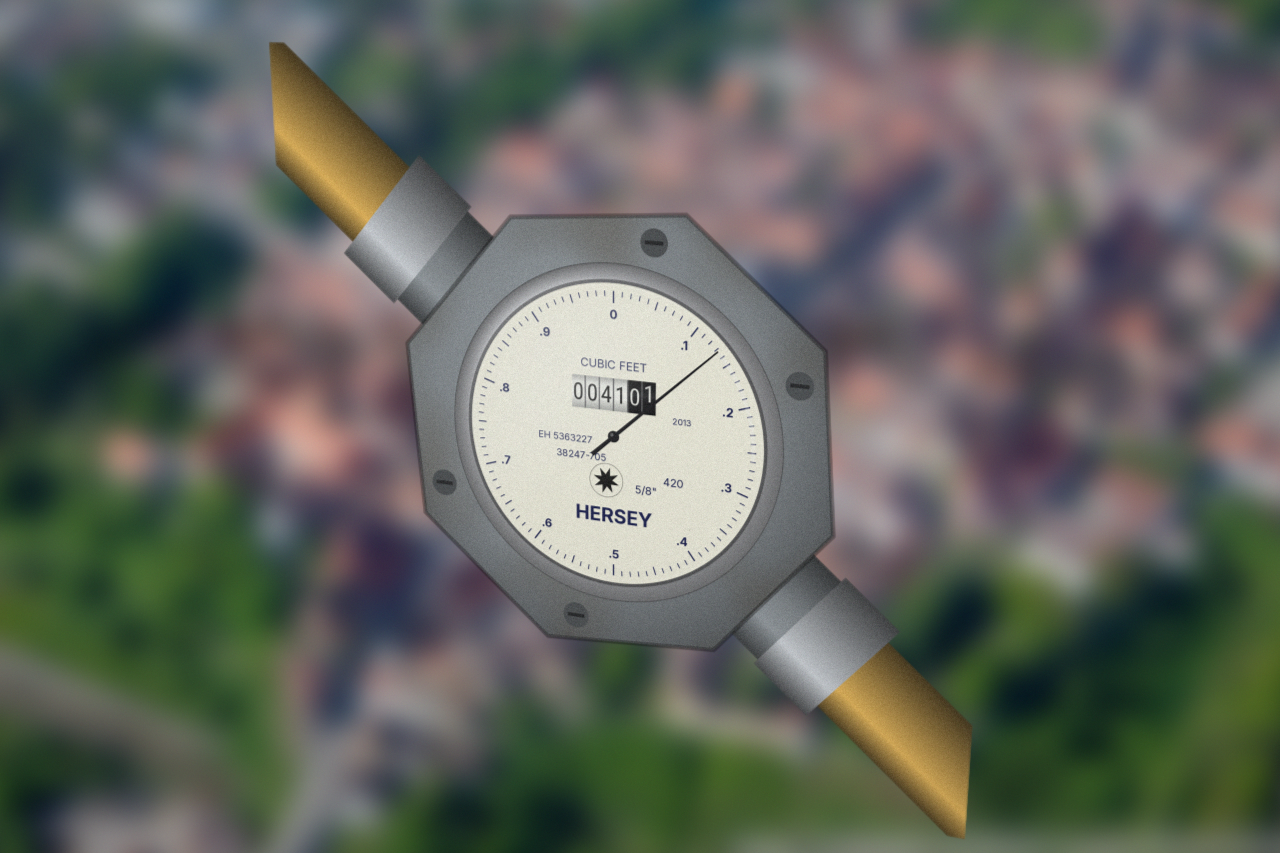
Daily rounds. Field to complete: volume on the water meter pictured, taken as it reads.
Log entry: 4101.13 ft³
